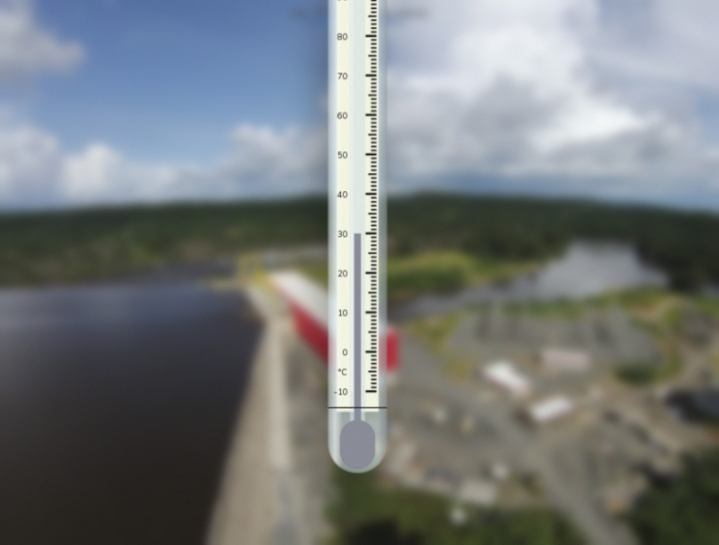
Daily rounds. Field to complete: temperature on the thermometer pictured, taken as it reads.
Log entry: 30 °C
